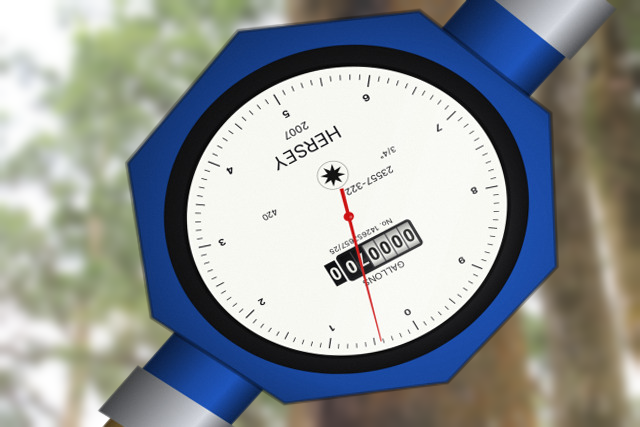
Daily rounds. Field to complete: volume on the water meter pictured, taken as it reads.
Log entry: 700.4 gal
